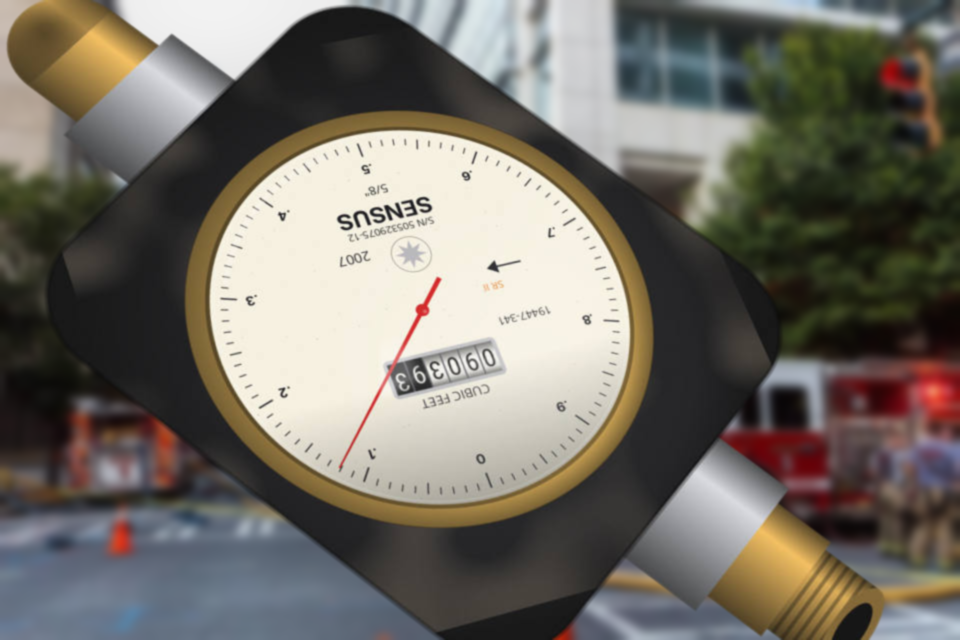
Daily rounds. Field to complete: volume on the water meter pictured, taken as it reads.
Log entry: 90393.12 ft³
